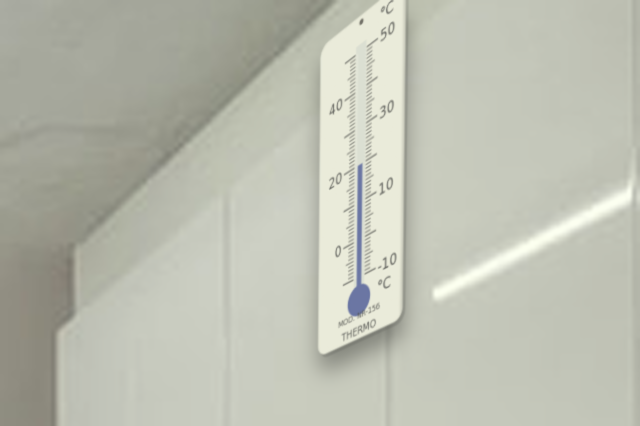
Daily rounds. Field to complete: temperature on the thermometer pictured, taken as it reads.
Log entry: 20 °C
